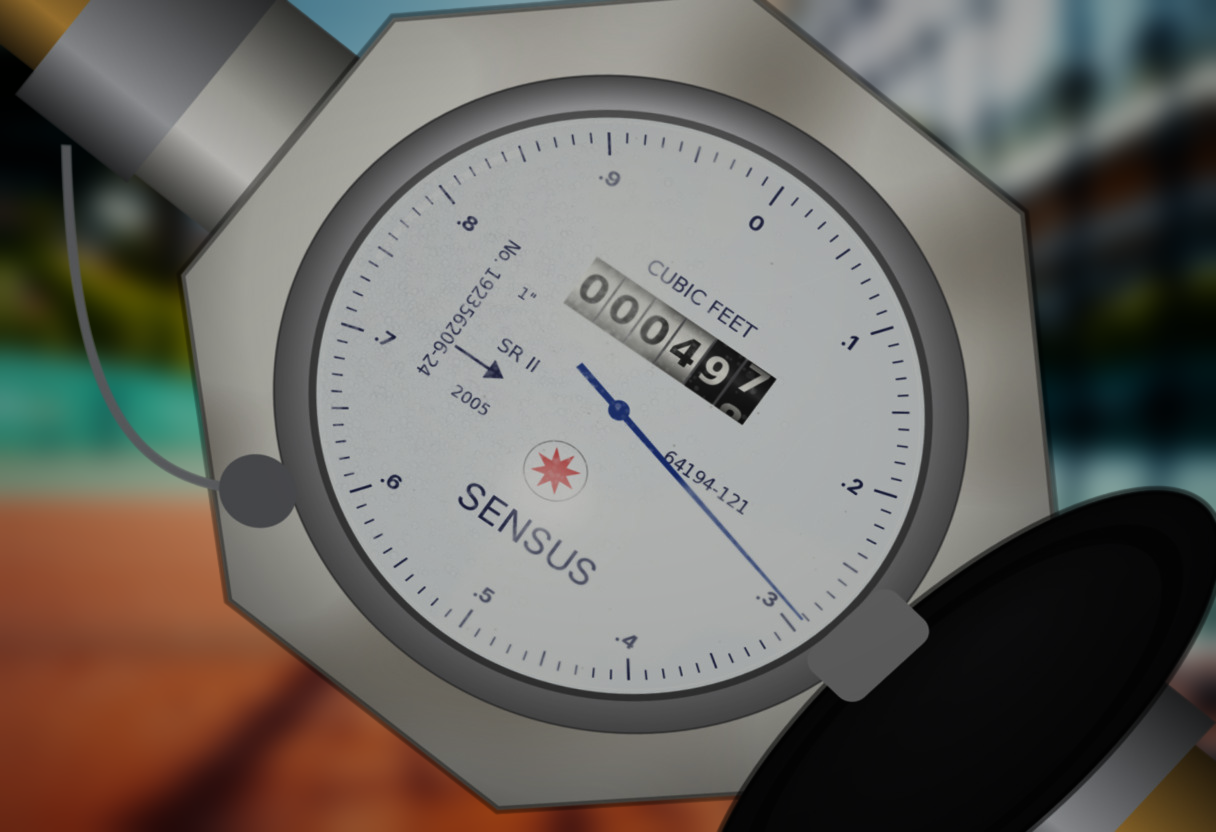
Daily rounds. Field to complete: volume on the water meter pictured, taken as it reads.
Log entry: 497.29 ft³
